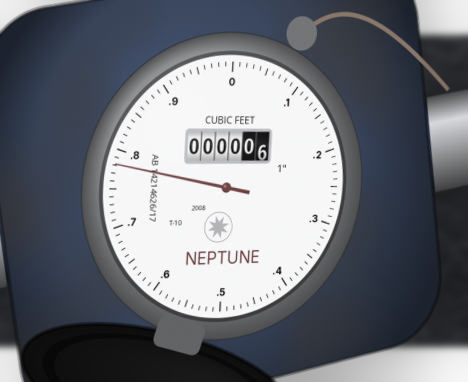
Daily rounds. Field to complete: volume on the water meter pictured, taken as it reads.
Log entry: 5.78 ft³
